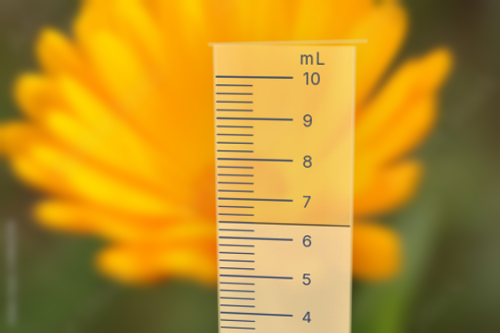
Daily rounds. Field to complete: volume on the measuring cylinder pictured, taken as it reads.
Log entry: 6.4 mL
